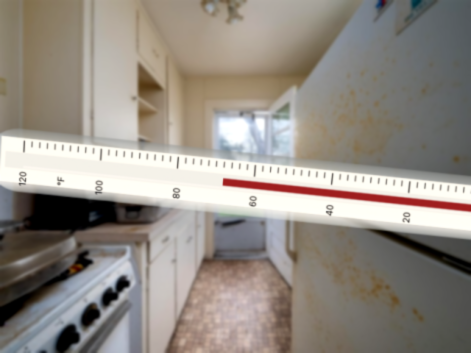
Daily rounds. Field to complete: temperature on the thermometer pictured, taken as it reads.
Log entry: 68 °F
